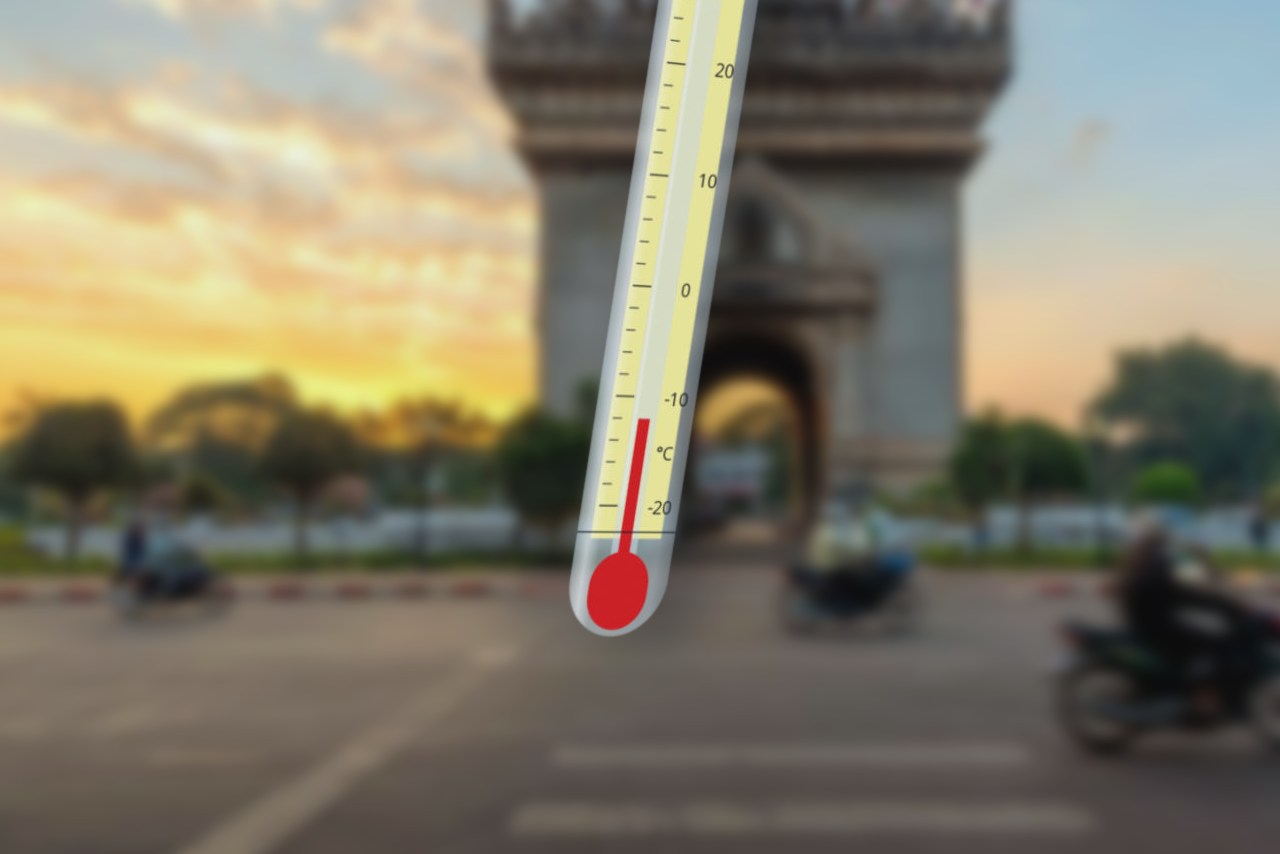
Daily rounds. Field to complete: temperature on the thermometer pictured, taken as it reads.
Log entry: -12 °C
